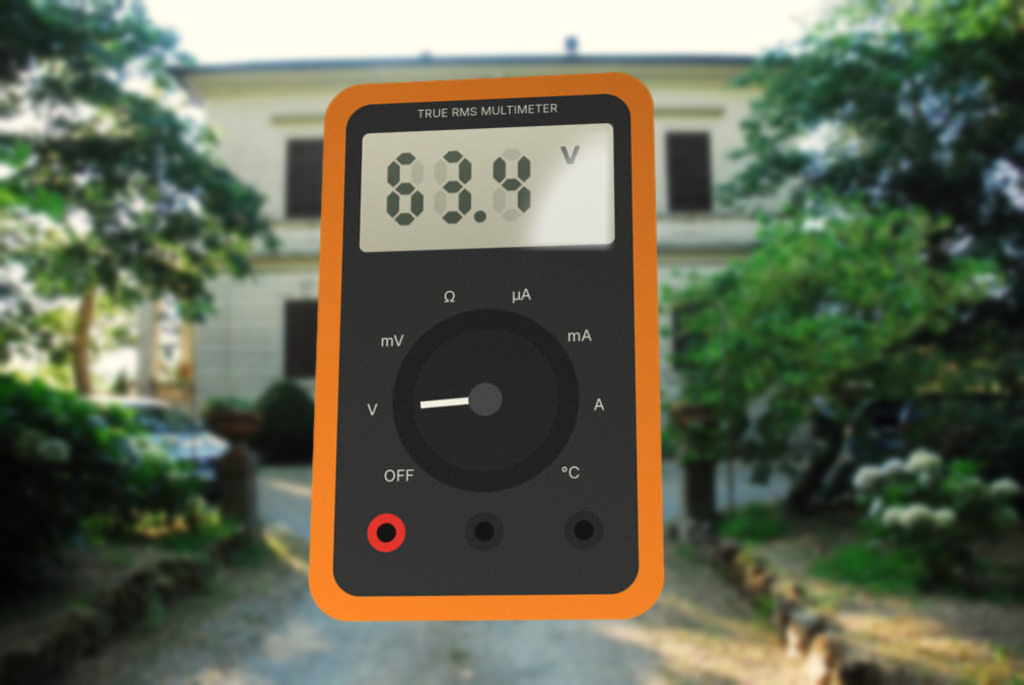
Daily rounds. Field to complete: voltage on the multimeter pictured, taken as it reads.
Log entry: 63.4 V
